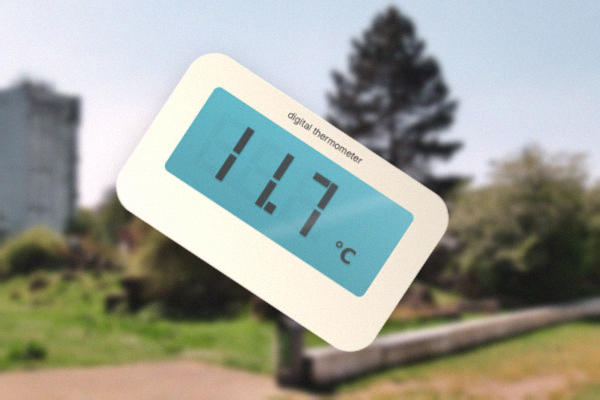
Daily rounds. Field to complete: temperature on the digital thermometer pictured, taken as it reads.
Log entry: 11.7 °C
